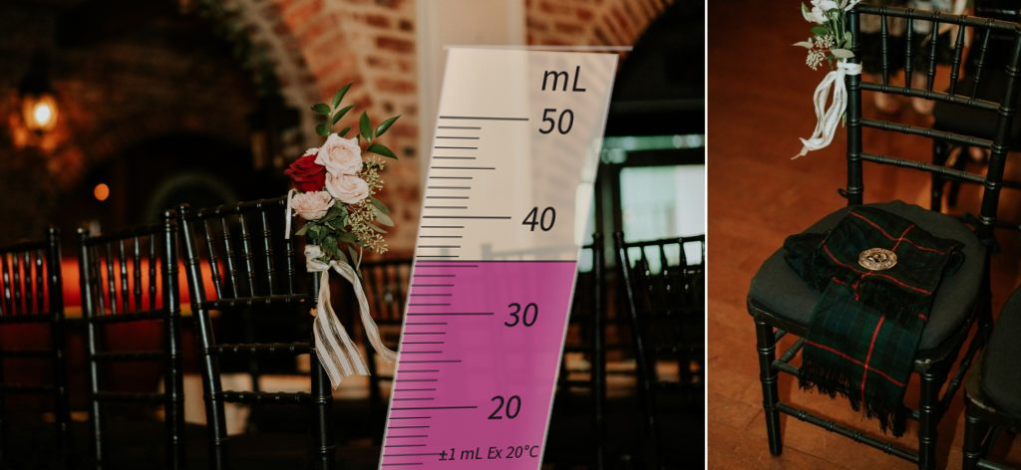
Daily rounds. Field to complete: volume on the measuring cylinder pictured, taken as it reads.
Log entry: 35.5 mL
